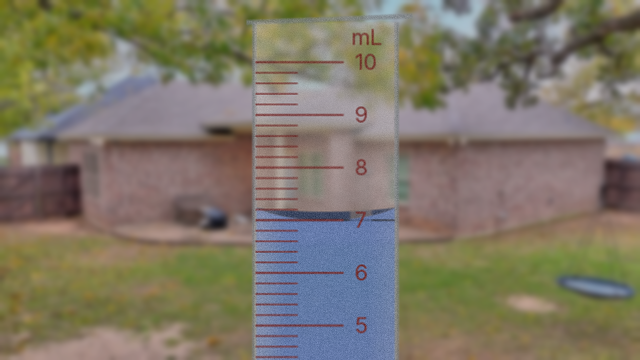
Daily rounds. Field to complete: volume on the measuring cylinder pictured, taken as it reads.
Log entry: 7 mL
